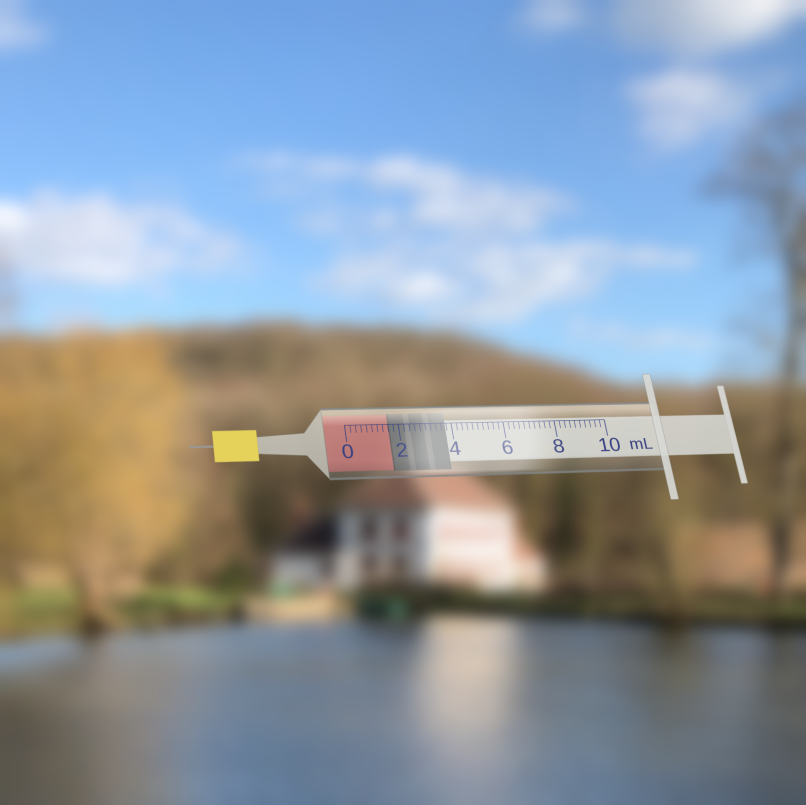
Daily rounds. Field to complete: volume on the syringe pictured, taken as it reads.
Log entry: 1.6 mL
